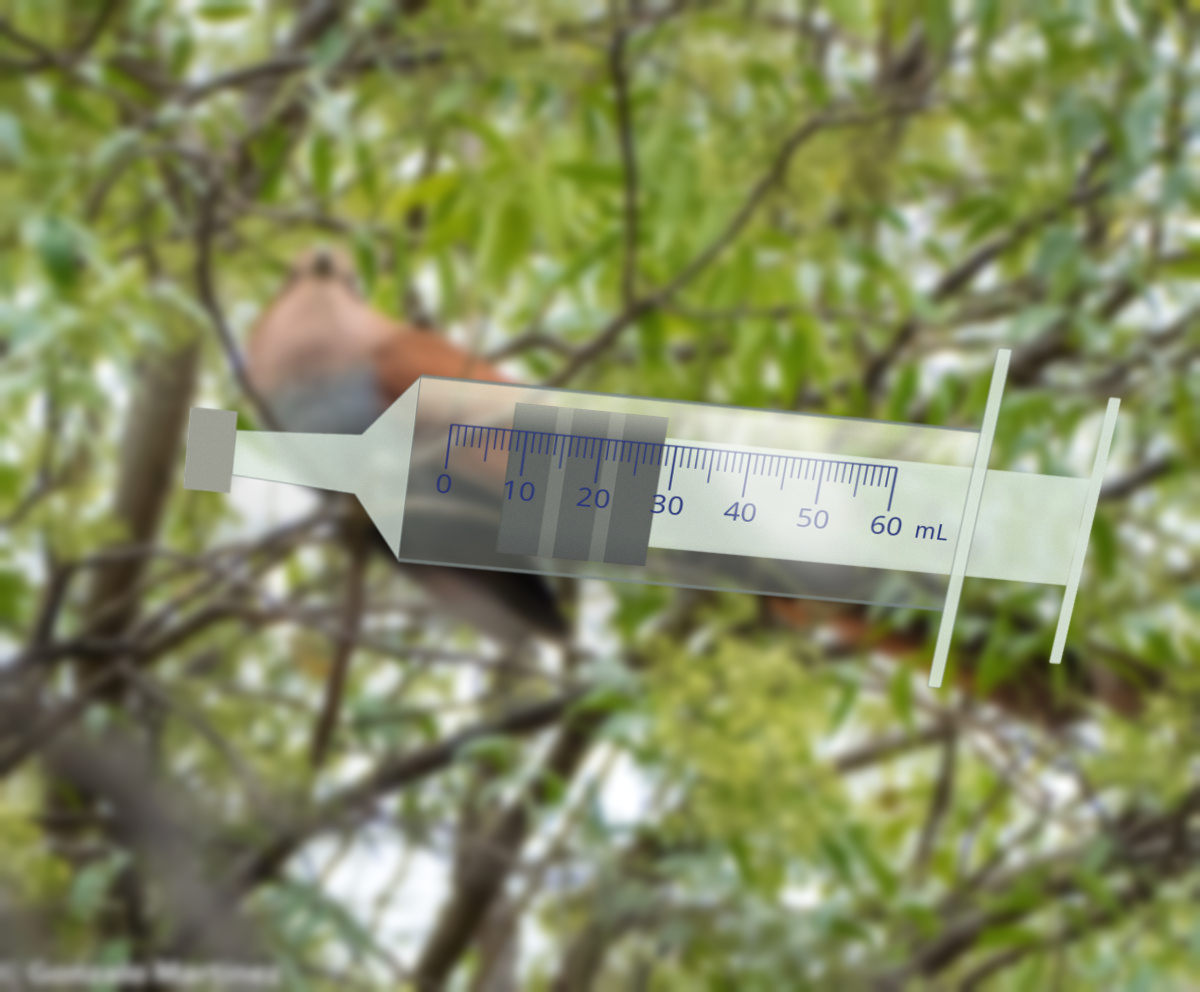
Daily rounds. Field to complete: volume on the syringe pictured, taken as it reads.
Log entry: 8 mL
